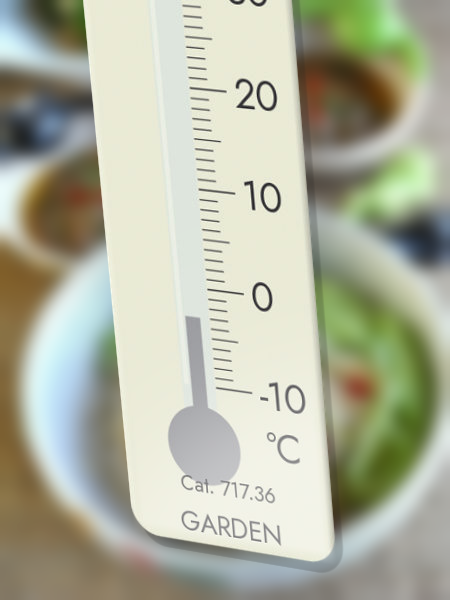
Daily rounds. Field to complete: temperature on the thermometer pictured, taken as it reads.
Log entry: -3 °C
